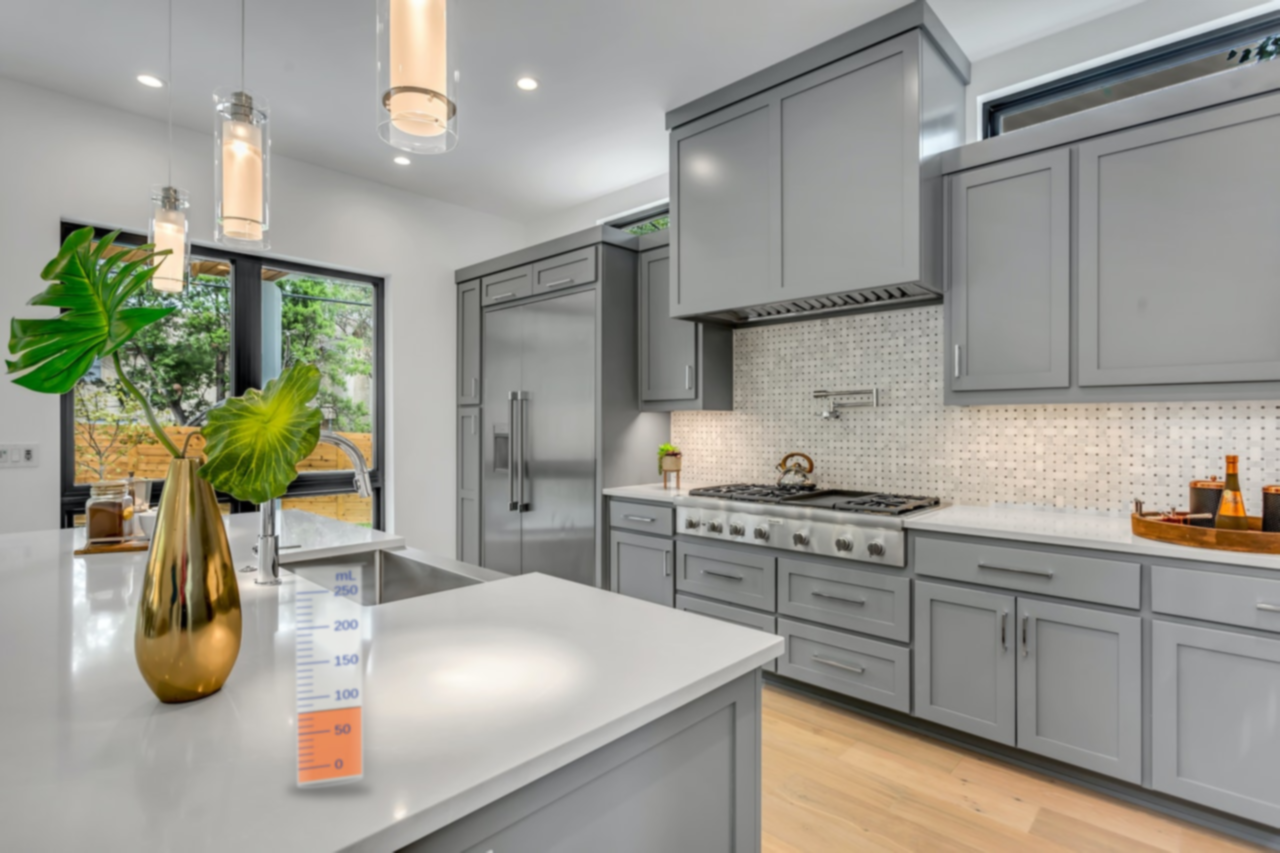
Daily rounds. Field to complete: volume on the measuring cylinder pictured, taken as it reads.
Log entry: 80 mL
